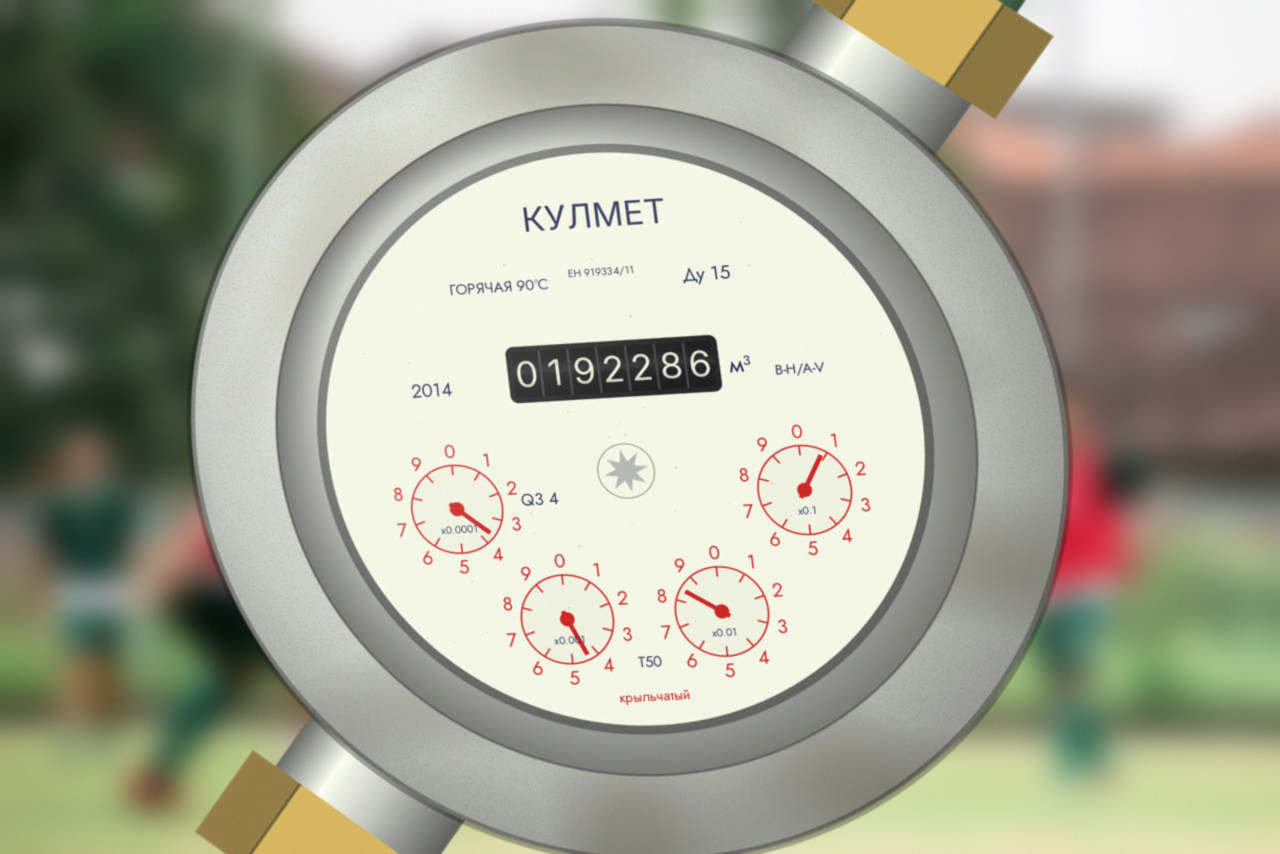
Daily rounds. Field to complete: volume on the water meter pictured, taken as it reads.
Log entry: 192286.0843 m³
